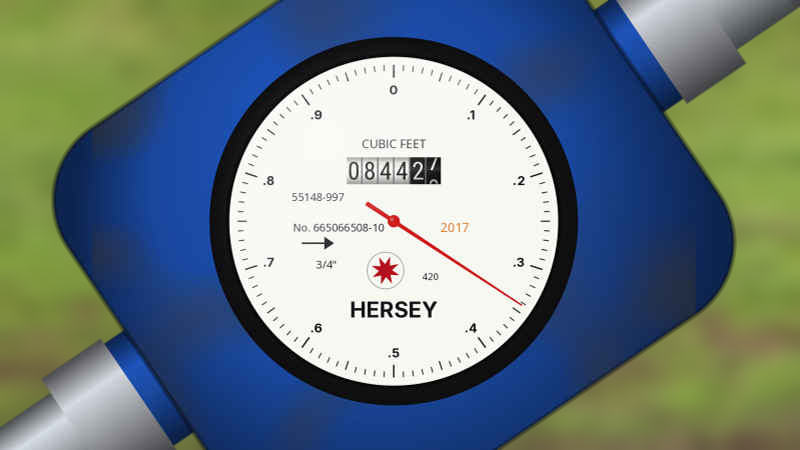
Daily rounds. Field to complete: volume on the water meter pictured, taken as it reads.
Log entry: 84427.34 ft³
